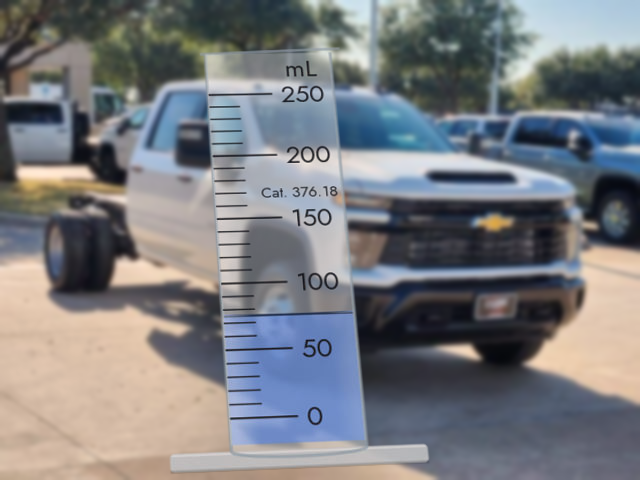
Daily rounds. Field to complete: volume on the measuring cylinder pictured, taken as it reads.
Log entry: 75 mL
